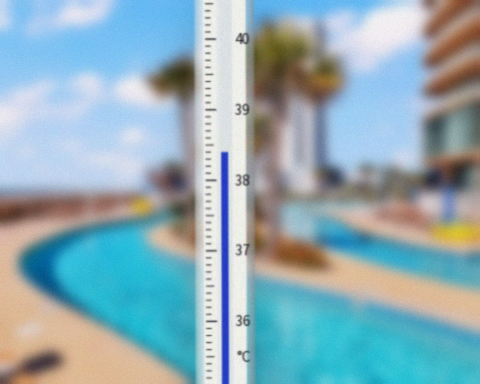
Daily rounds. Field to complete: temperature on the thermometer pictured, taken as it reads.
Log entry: 38.4 °C
